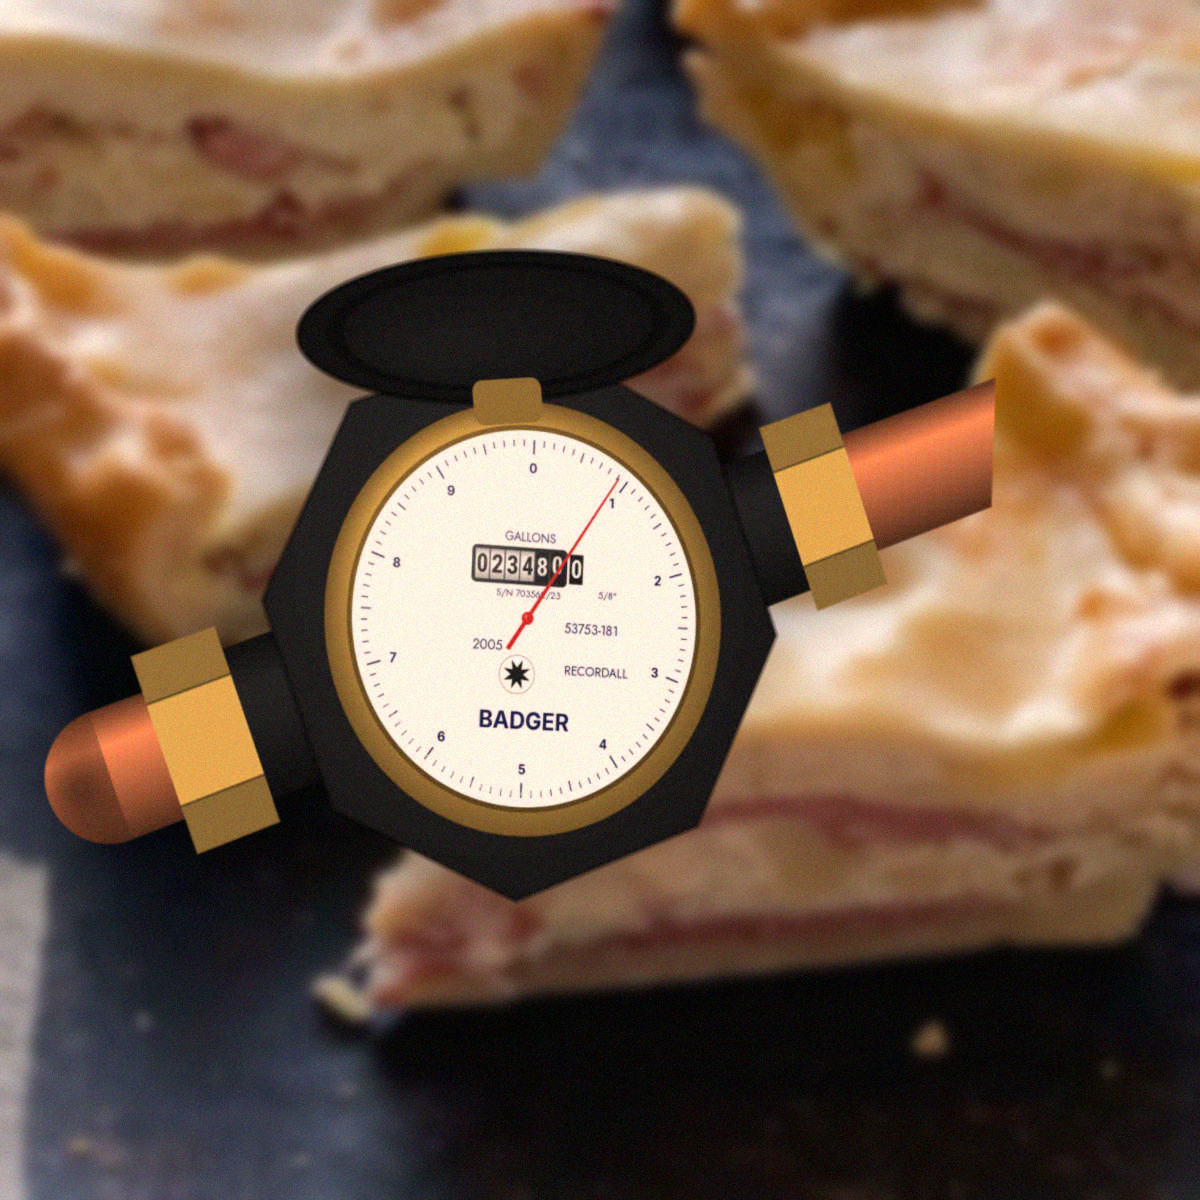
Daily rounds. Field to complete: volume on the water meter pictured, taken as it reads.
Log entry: 234800.9 gal
